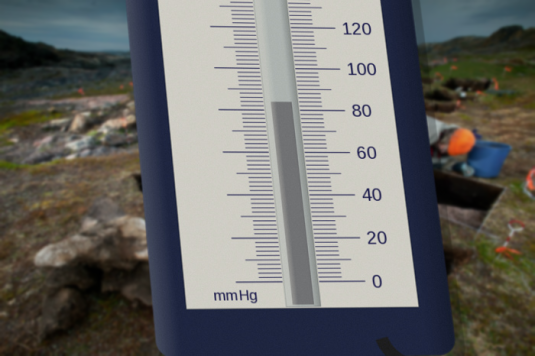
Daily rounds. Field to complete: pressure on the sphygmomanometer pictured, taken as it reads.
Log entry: 84 mmHg
